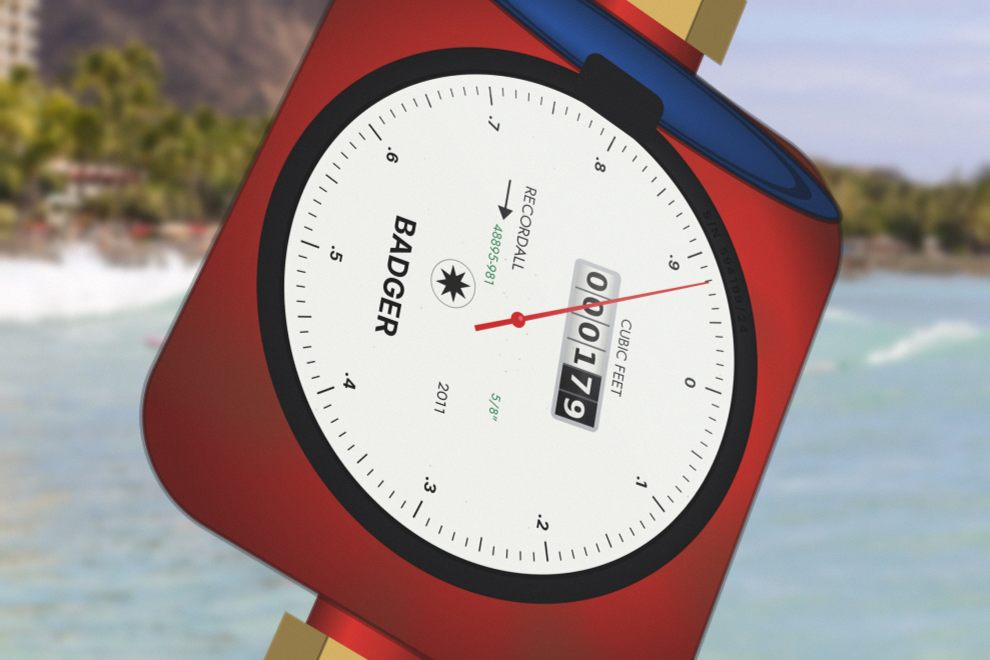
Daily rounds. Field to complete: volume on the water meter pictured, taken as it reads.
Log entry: 178.92 ft³
